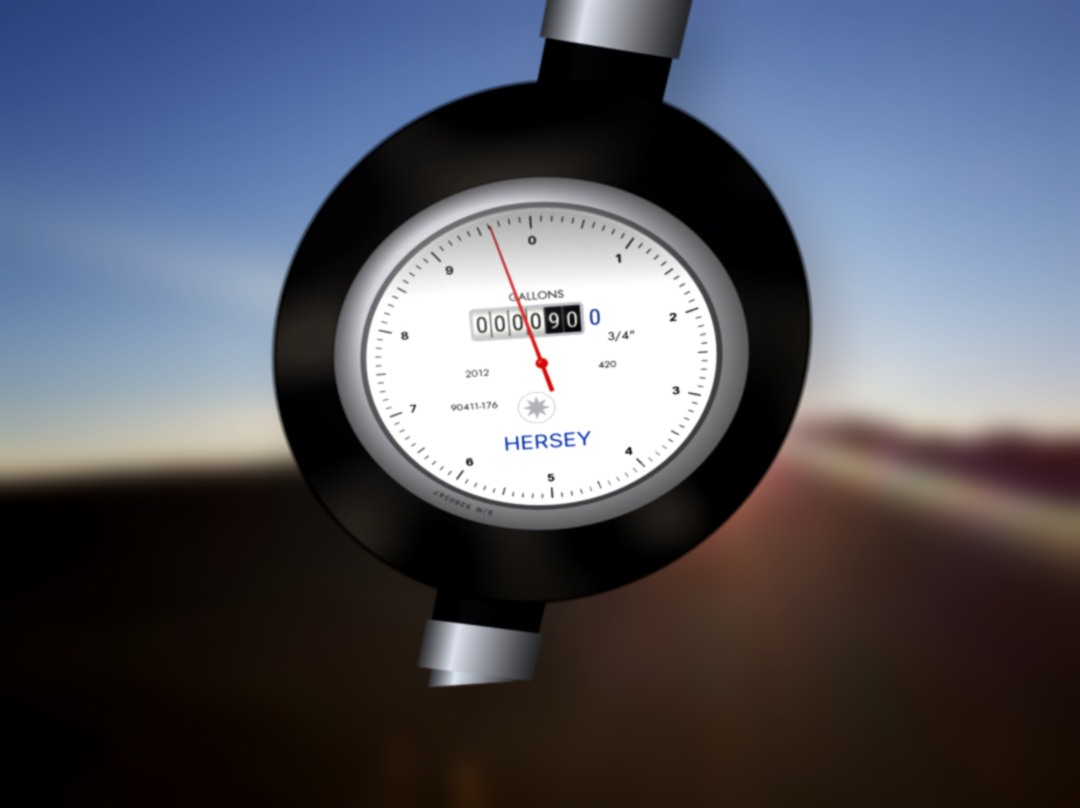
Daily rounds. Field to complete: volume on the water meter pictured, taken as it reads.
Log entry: 899.6 gal
